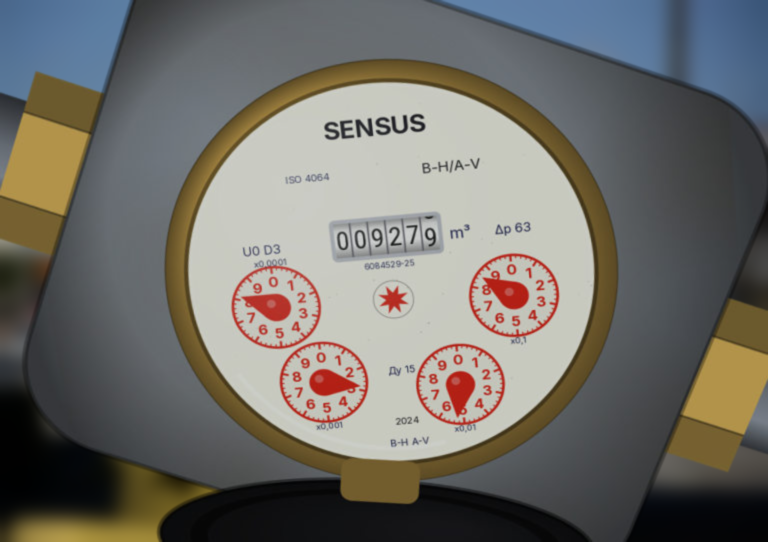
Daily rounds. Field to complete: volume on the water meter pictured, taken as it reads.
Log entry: 9278.8528 m³
